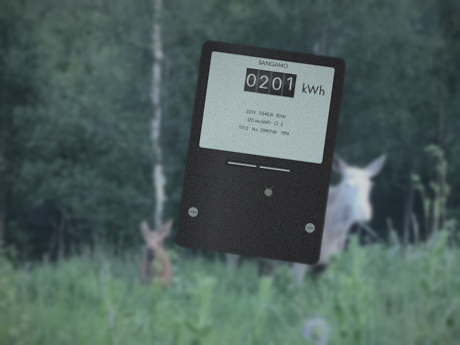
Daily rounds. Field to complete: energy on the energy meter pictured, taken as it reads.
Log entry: 201 kWh
